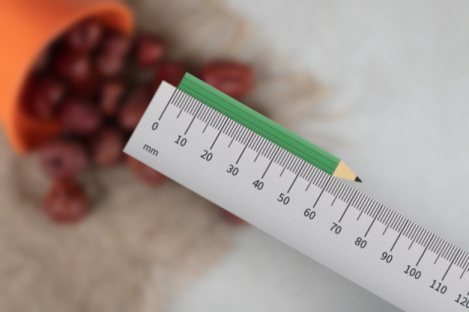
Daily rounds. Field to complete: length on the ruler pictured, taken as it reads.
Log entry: 70 mm
